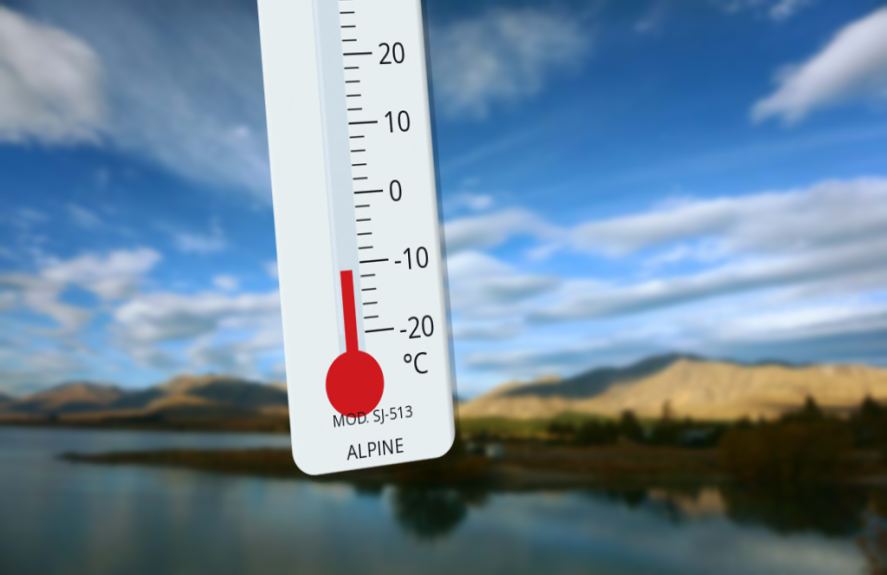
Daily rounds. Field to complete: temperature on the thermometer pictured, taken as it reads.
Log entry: -11 °C
